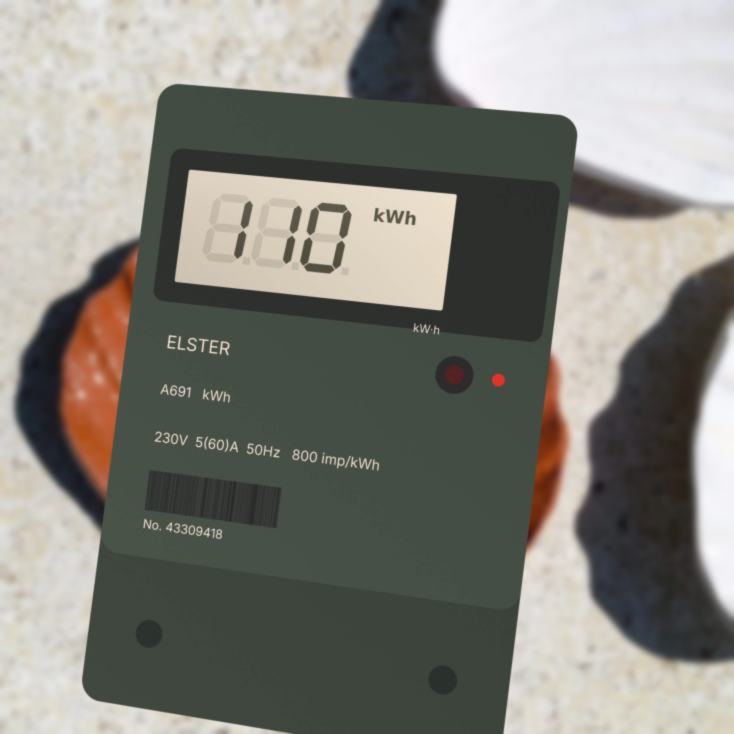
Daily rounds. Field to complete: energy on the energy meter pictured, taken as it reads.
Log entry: 110 kWh
